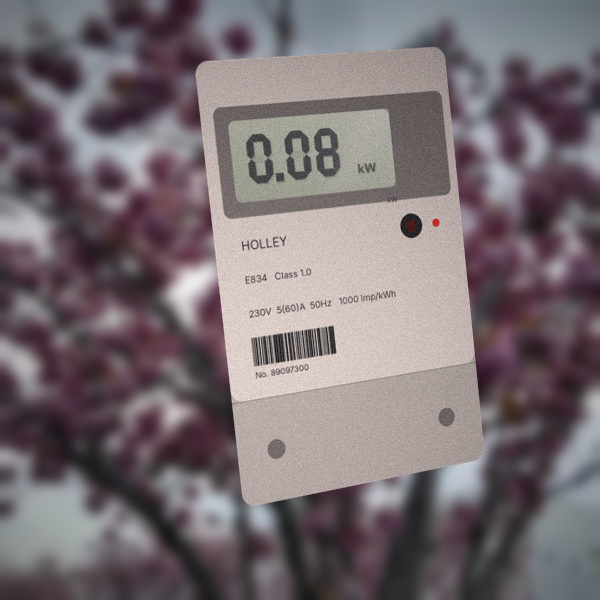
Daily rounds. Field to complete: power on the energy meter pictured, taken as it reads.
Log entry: 0.08 kW
